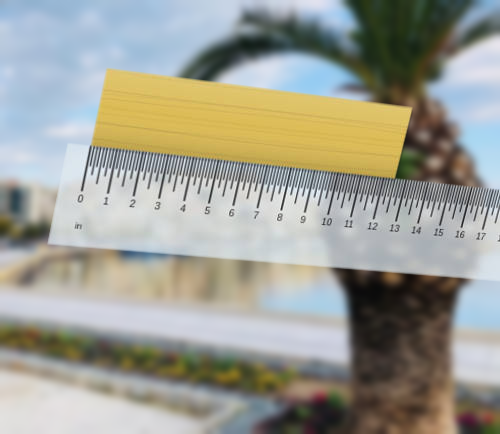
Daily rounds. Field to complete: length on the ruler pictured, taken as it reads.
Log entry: 12.5 in
